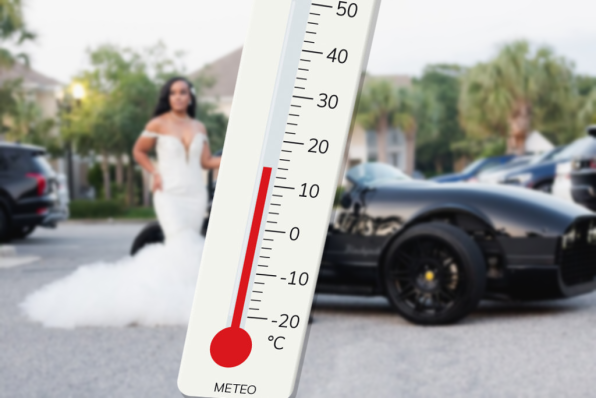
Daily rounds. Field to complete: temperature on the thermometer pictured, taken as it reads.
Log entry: 14 °C
